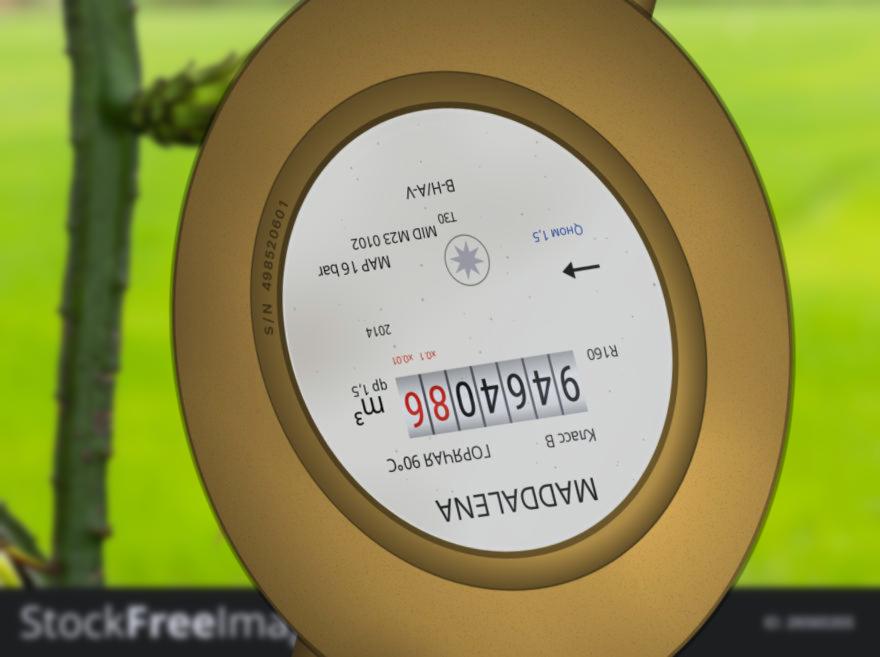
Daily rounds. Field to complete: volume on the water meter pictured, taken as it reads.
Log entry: 94640.86 m³
